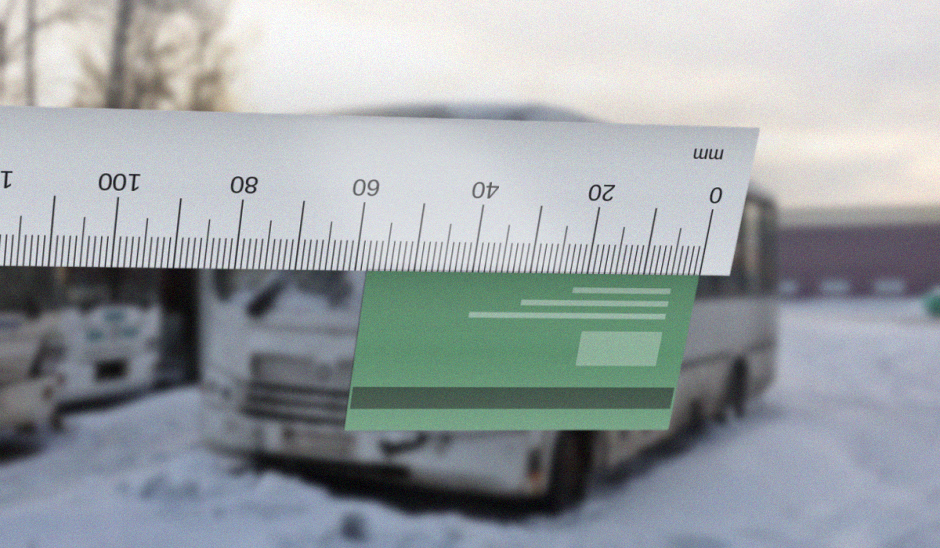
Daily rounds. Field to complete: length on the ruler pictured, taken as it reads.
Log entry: 58 mm
